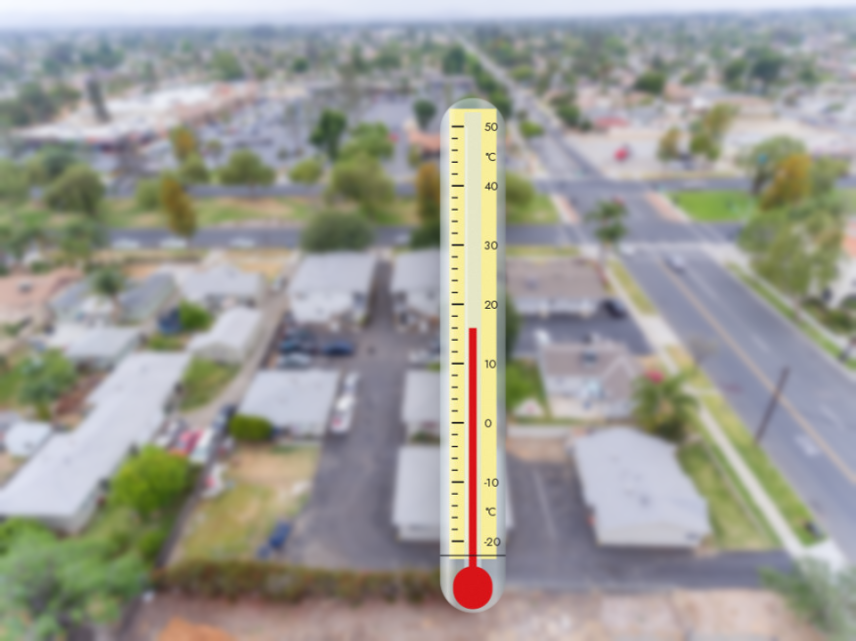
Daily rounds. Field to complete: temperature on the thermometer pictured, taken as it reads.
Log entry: 16 °C
